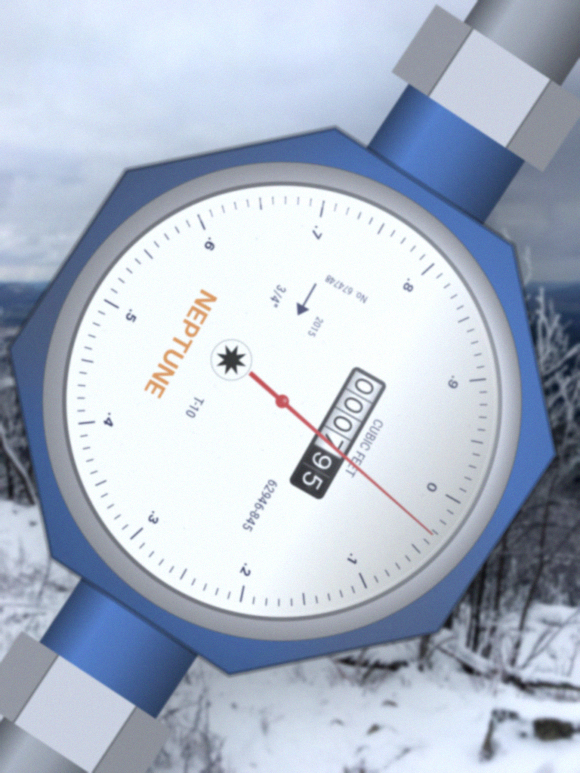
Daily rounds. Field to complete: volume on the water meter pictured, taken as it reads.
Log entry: 795.03 ft³
